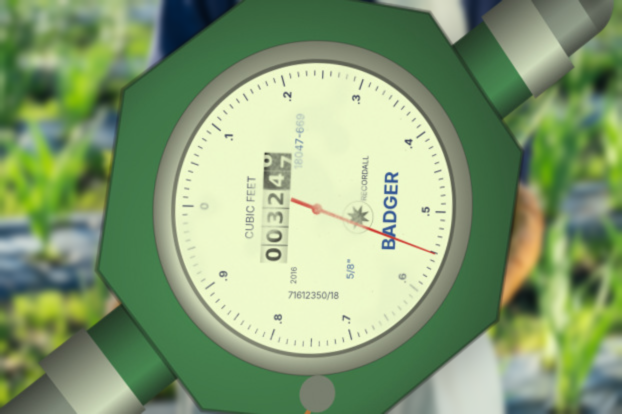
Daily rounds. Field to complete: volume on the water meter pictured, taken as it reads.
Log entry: 3246.55 ft³
